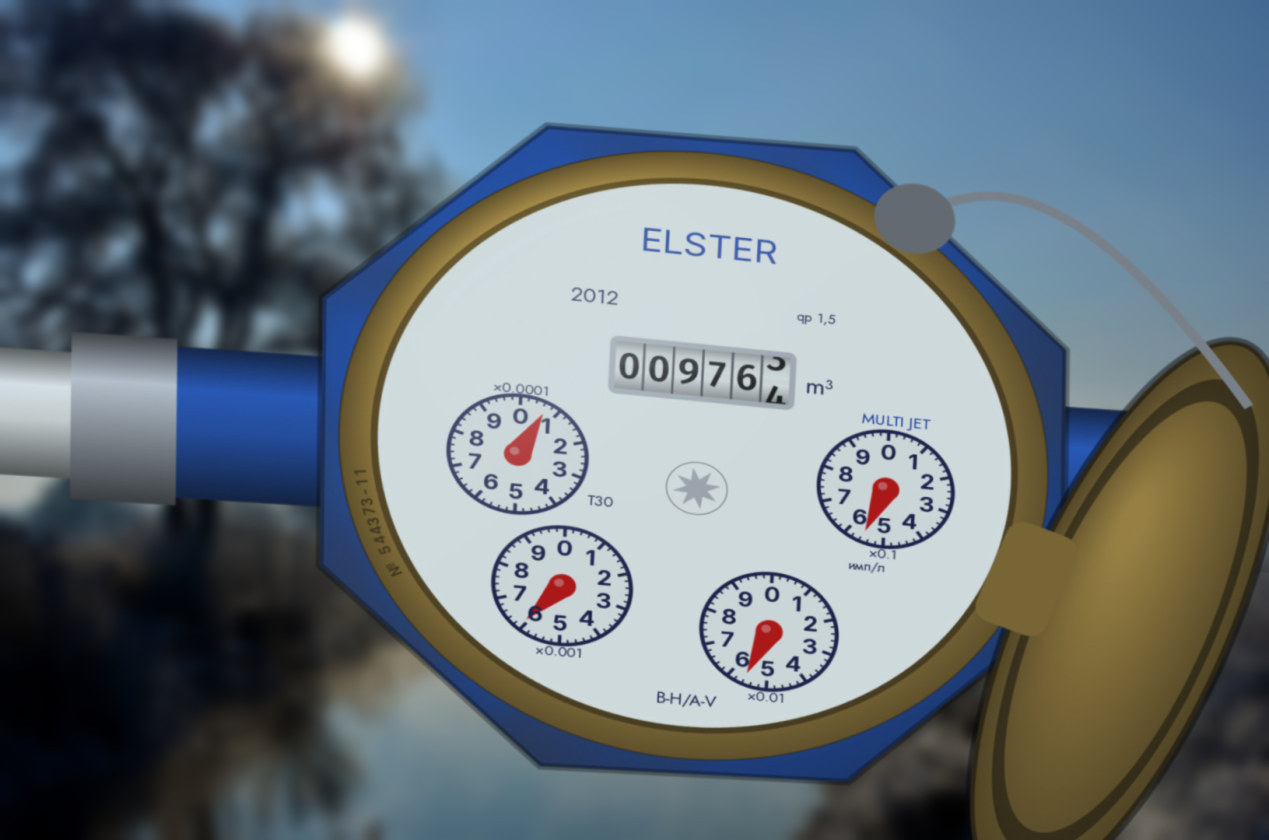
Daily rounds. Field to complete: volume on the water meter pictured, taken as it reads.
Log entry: 9763.5560 m³
